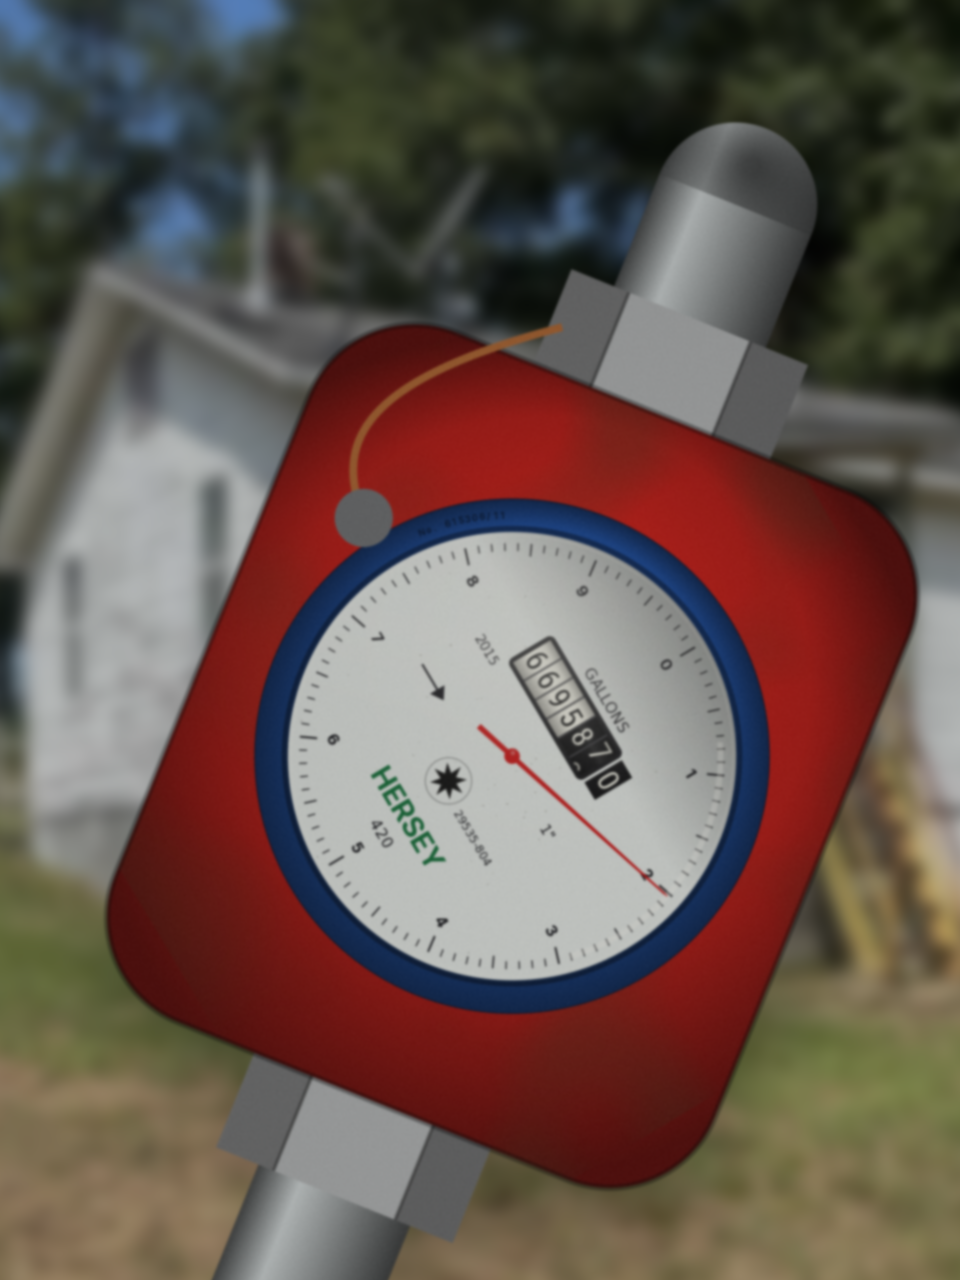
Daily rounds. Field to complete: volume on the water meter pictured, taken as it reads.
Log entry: 6695872.0 gal
